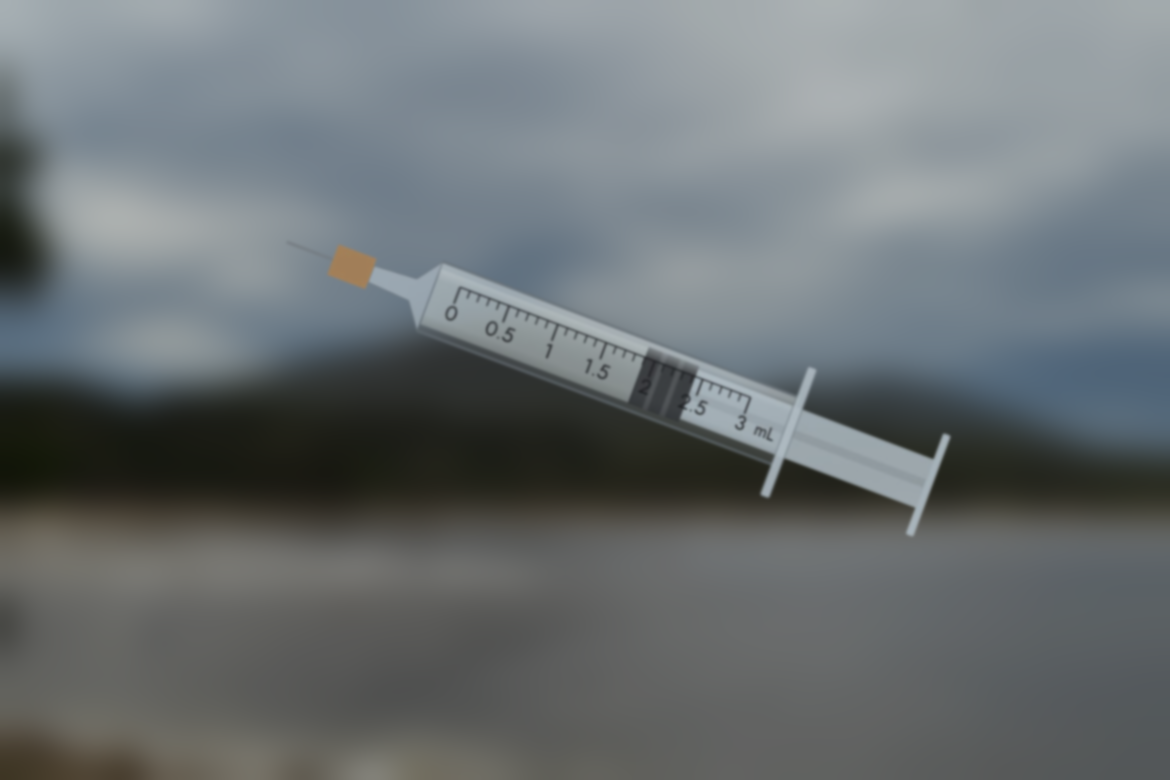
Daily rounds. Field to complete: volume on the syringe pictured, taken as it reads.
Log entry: 1.9 mL
